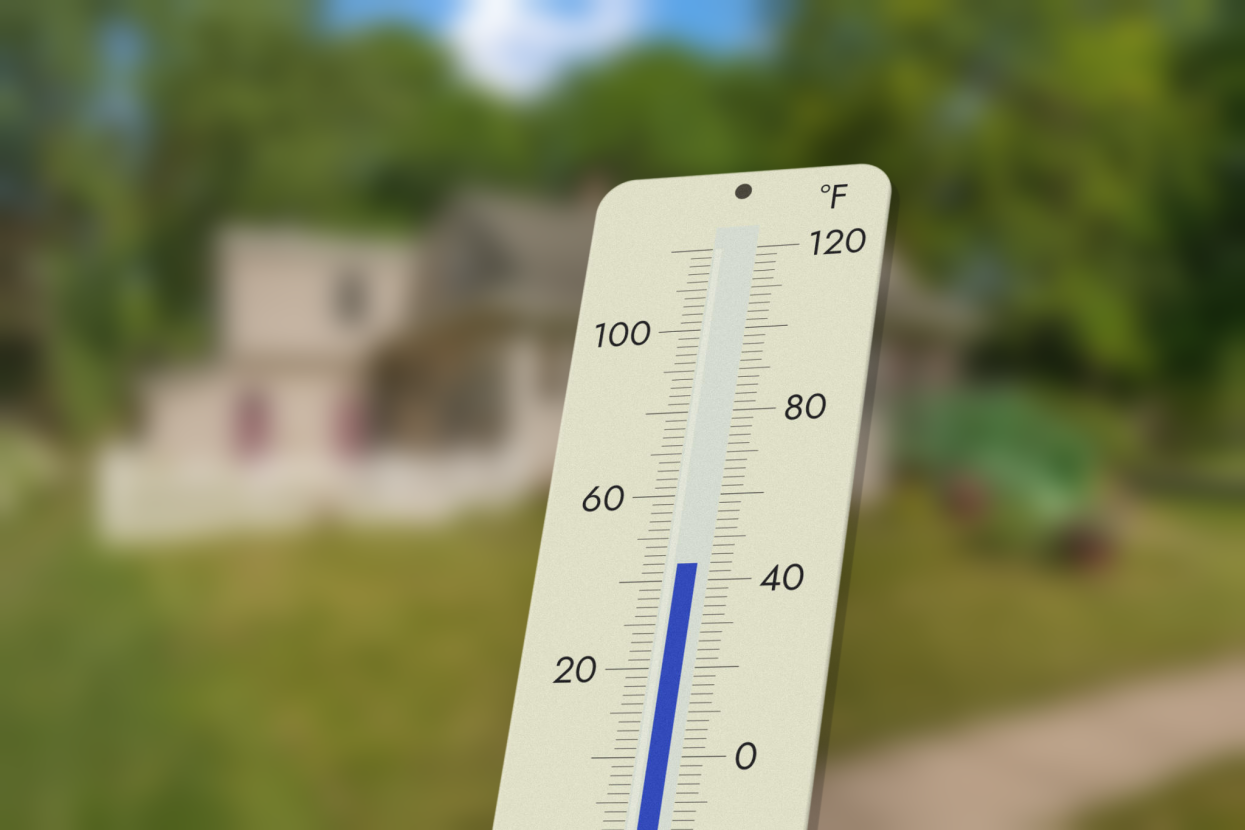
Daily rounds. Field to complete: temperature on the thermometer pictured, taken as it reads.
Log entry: 44 °F
